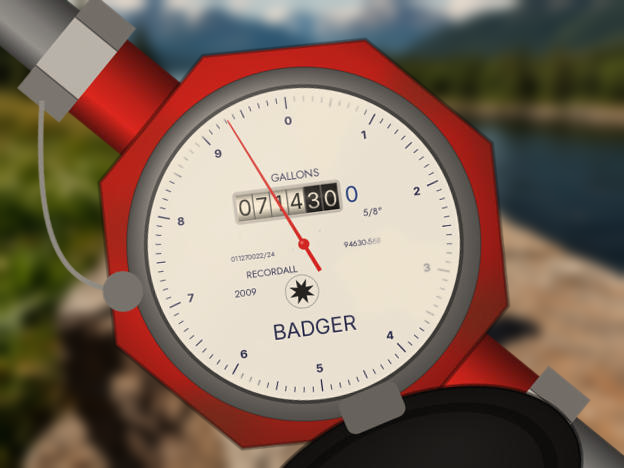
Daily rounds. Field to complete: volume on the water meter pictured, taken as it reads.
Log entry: 714299.3 gal
